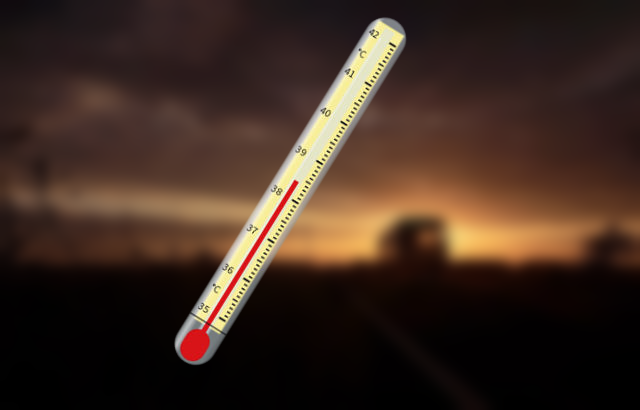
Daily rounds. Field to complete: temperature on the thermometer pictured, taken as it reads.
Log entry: 38.4 °C
